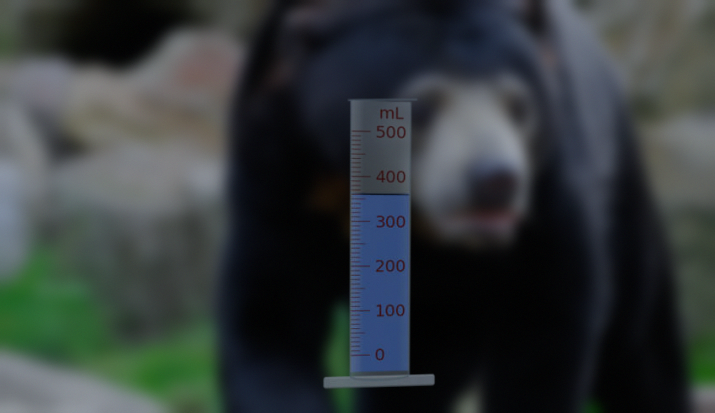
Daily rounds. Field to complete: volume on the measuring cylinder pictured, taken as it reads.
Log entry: 360 mL
